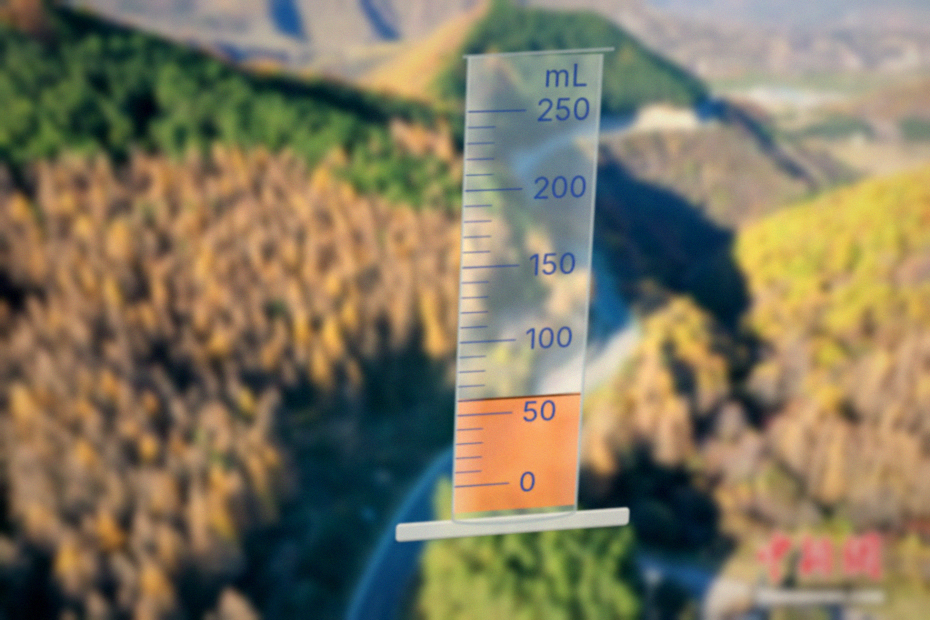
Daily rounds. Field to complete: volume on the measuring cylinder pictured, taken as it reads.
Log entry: 60 mL
